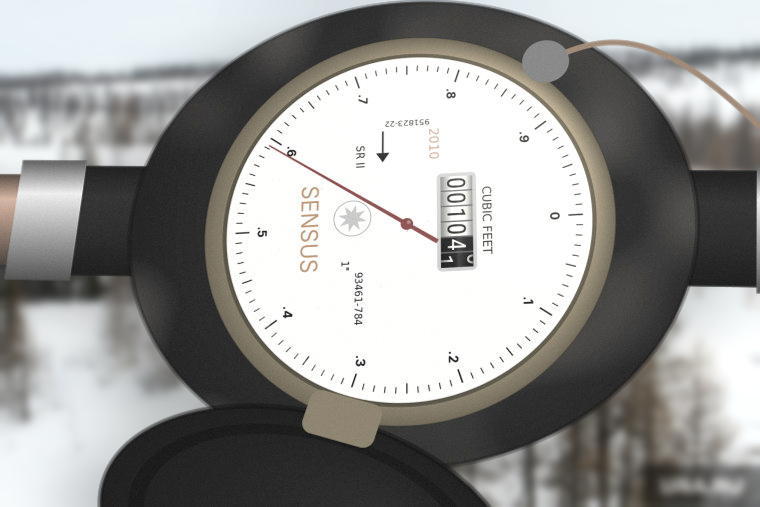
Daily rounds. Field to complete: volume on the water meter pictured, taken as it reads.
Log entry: 1040.59 ft³
